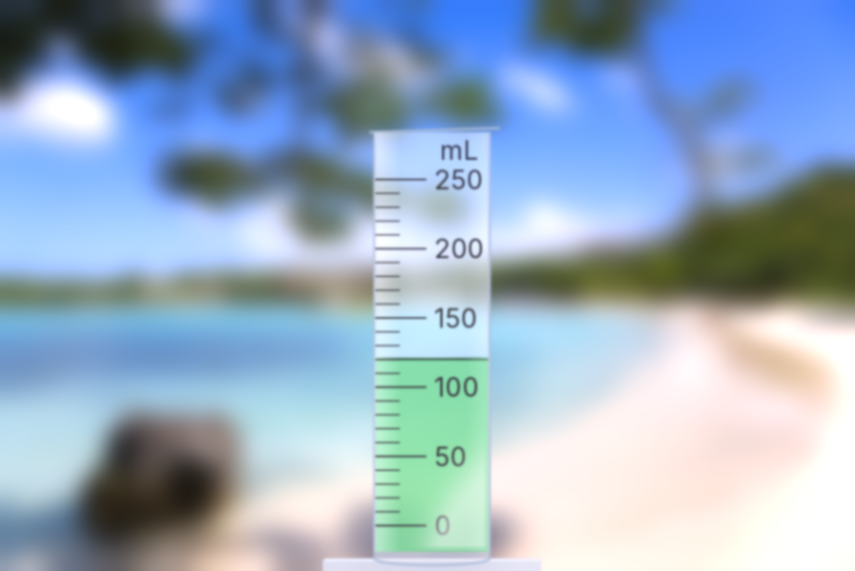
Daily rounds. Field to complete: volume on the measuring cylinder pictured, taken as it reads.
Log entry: 120 mL
